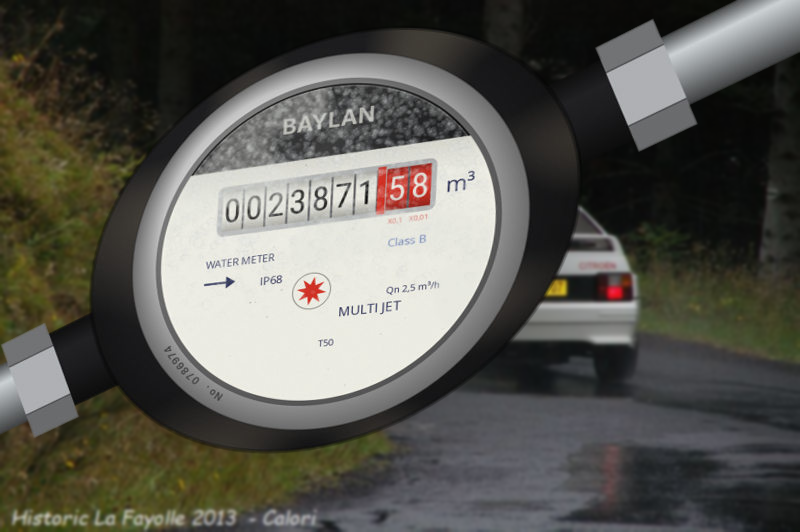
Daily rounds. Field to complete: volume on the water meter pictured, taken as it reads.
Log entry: 23871.58 m³
